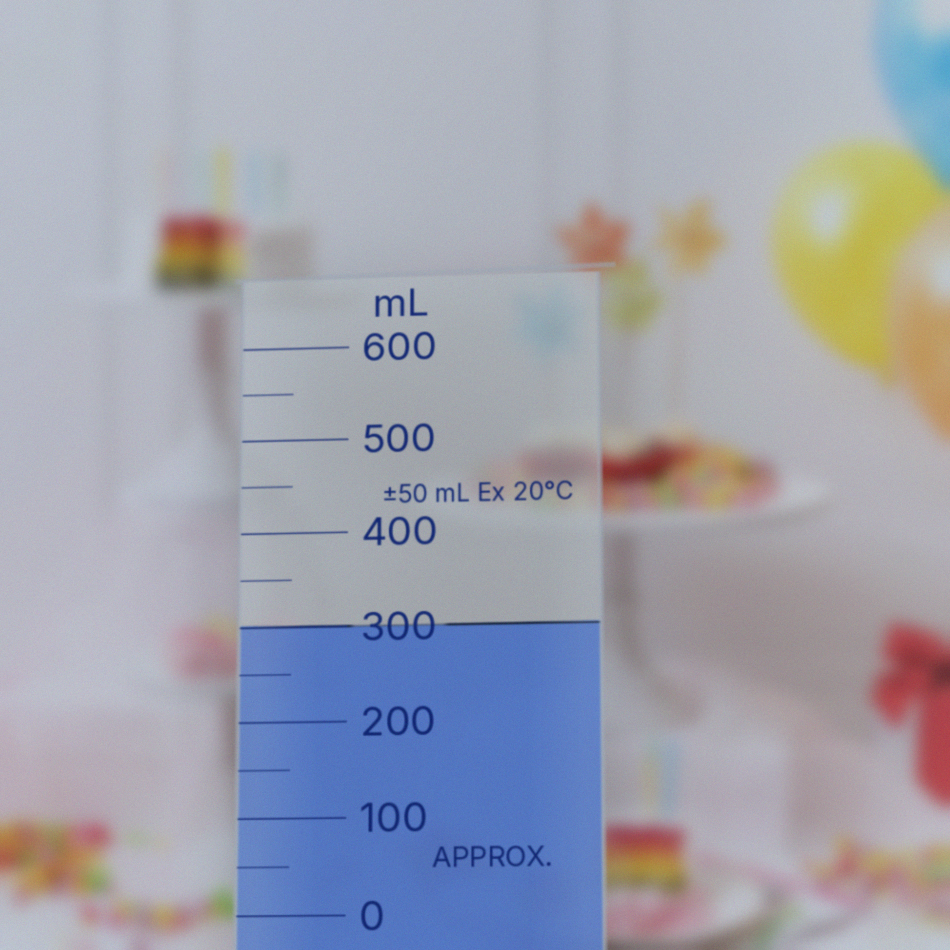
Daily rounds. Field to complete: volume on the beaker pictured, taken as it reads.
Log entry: 300 mL
